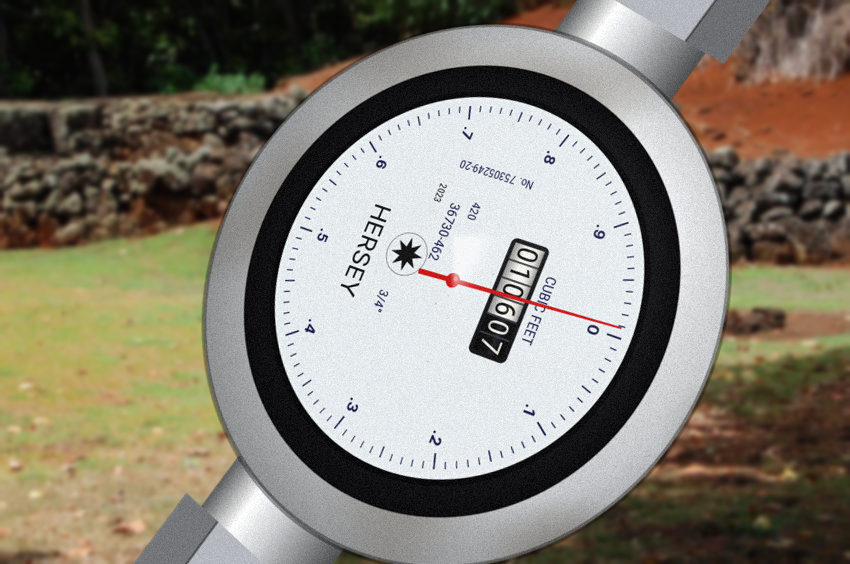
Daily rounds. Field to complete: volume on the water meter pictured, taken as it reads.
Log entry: 10606.99 ft³
